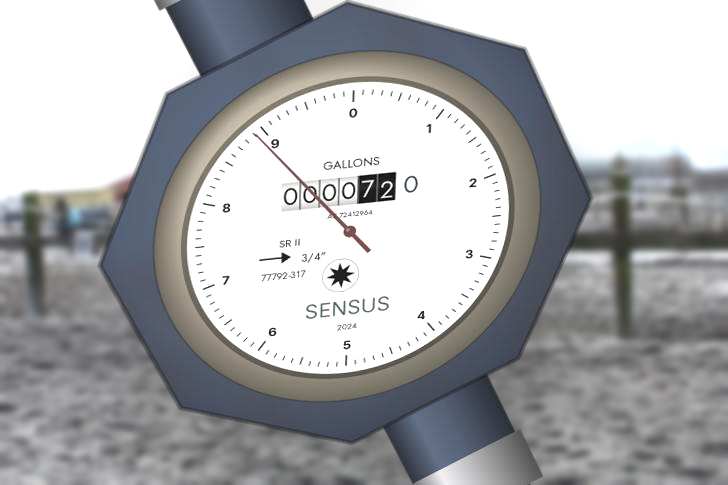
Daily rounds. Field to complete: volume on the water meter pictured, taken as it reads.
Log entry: 718.9 gal
